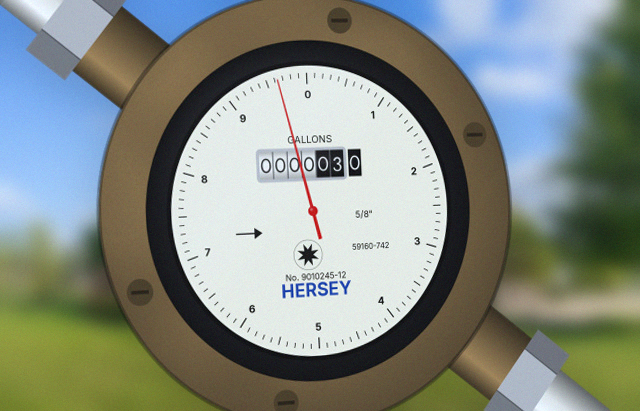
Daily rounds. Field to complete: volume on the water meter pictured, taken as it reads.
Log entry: 29.6 gal
